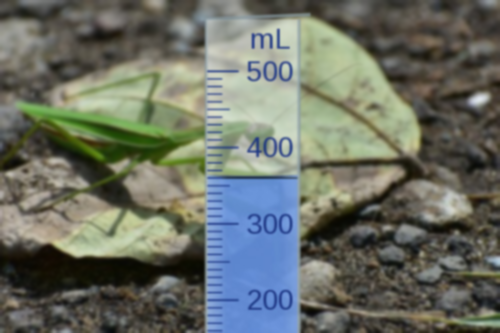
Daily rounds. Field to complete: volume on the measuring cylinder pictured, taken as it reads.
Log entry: 360 mL
